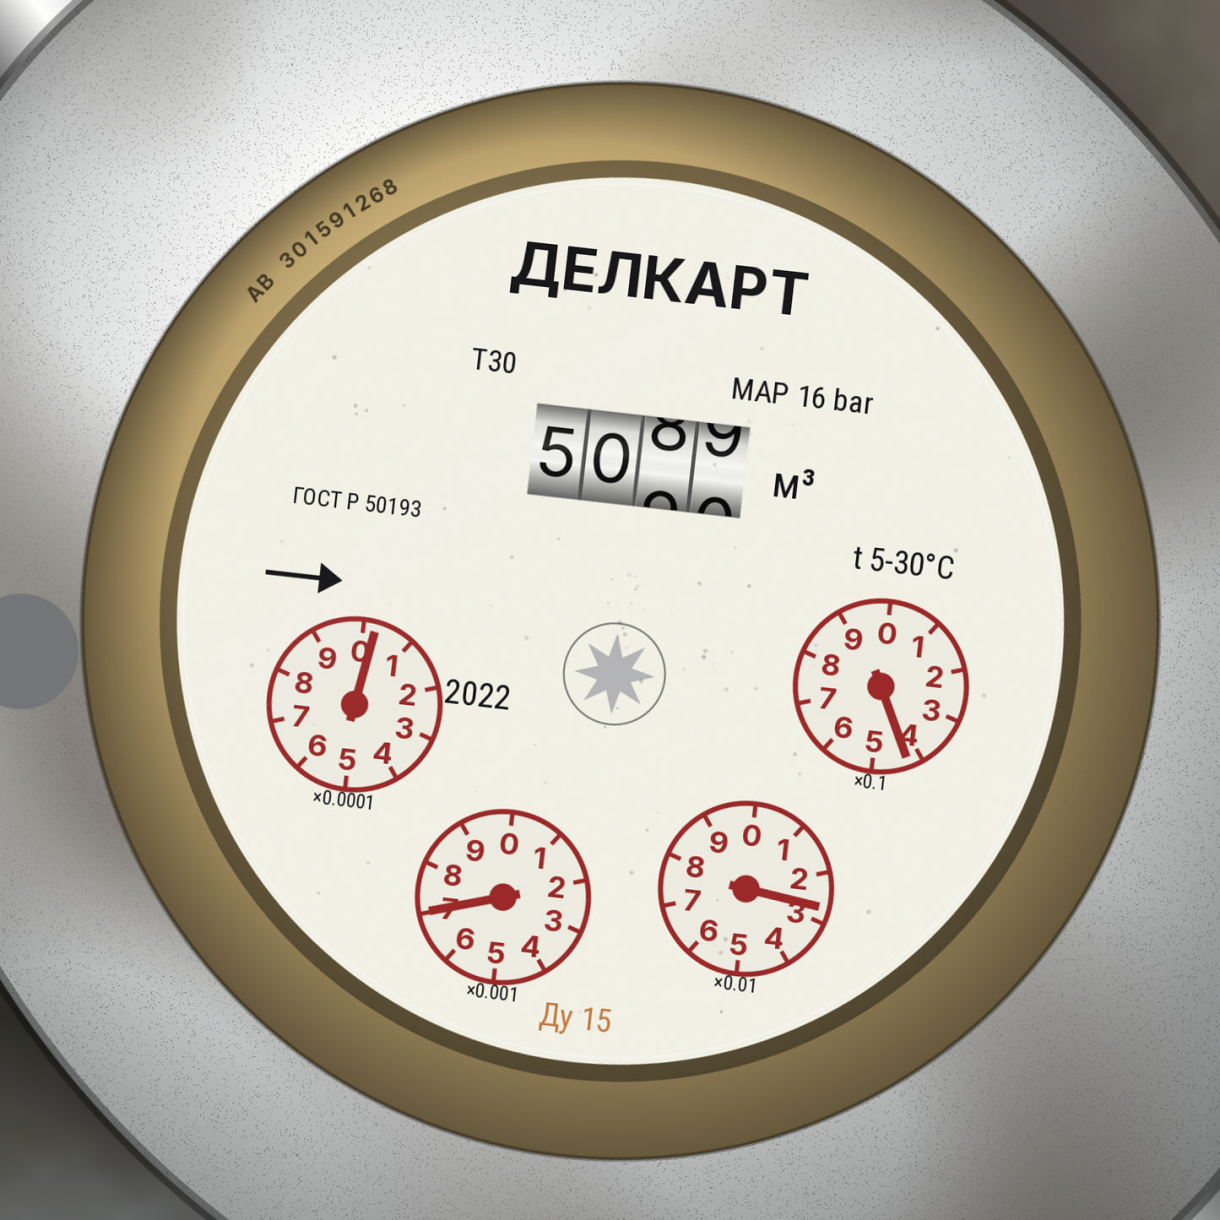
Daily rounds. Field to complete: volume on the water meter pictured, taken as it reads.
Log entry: 5089.4270 m³
